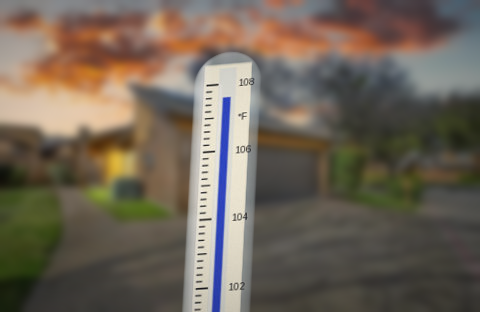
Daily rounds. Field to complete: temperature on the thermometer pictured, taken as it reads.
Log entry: 107.6 °F
